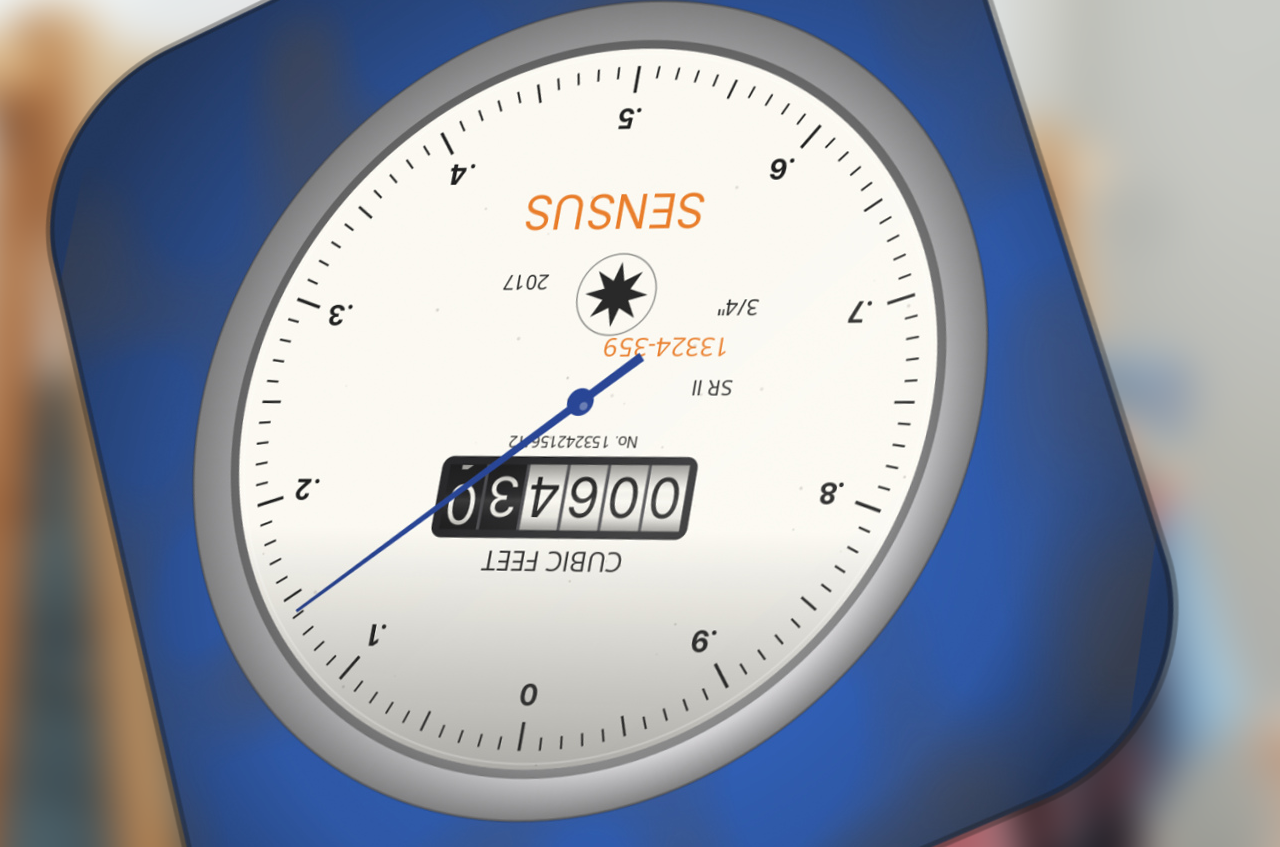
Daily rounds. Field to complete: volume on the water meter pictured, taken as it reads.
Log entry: 6430.14 ft³
